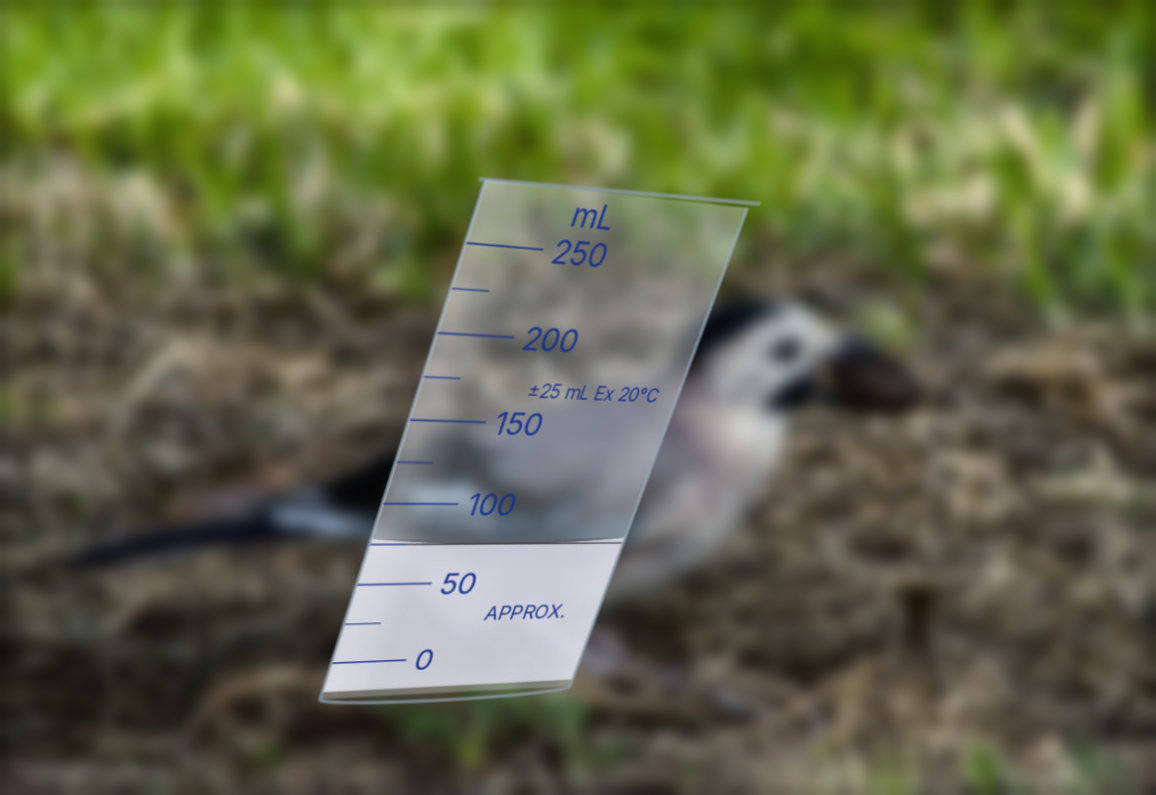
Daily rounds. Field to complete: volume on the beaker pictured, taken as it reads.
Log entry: 75 mL
